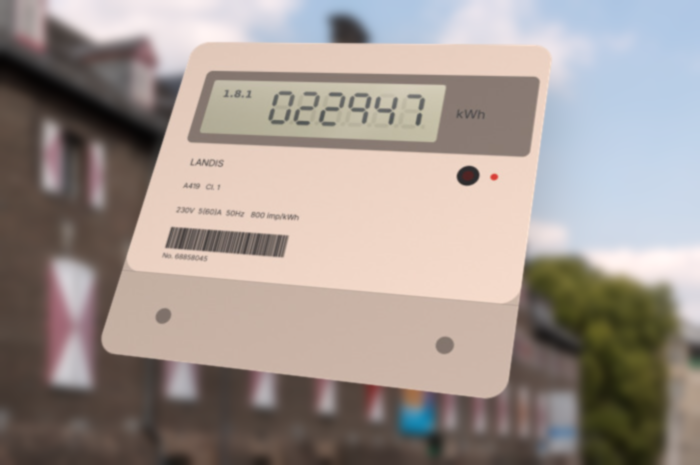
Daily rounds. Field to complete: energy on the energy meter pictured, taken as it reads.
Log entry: 22947 kWh
